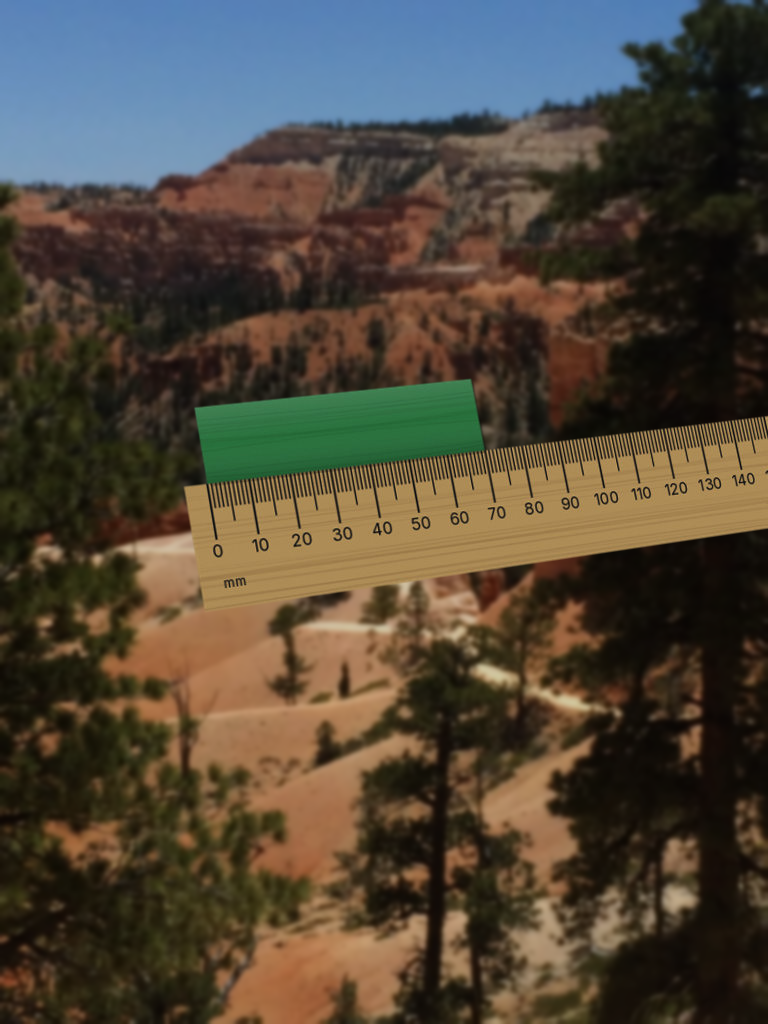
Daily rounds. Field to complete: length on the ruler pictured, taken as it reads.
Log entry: 70 mm
